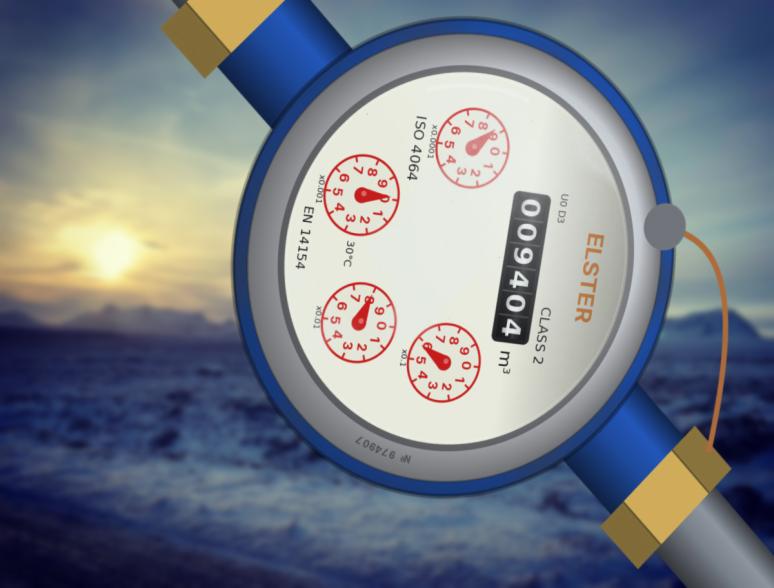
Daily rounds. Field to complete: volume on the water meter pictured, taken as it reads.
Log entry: 9404.5798 m³
